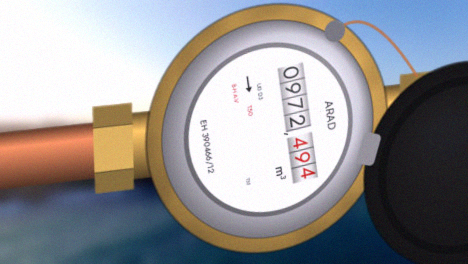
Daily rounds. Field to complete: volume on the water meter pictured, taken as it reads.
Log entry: 972.494 m³
